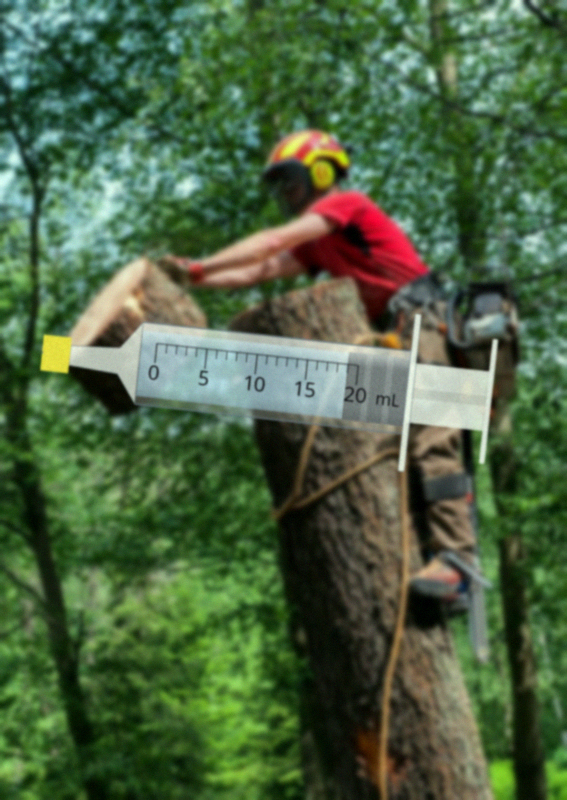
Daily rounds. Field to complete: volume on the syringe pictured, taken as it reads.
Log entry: 19 mL
